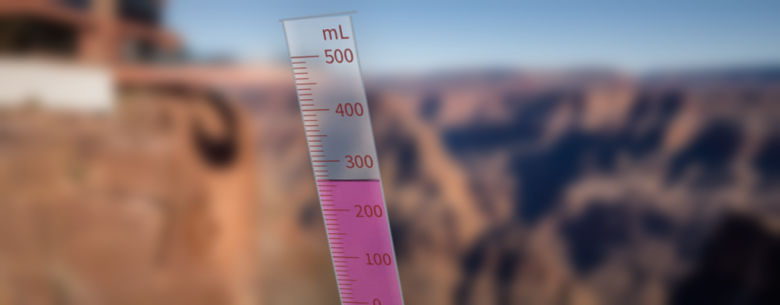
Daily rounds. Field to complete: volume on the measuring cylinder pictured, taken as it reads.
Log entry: 260 mL
